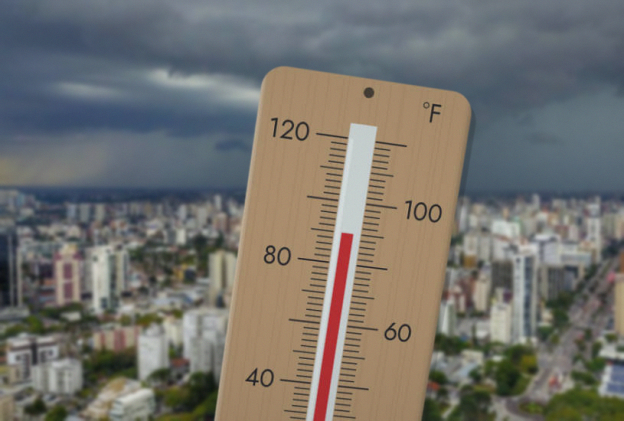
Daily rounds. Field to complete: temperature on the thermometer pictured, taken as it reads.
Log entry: 90 °F
